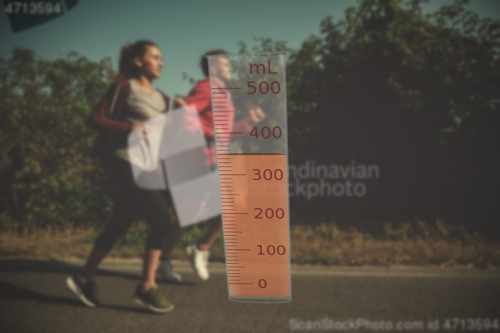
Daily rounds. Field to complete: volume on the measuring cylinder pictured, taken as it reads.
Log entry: 350 mL
